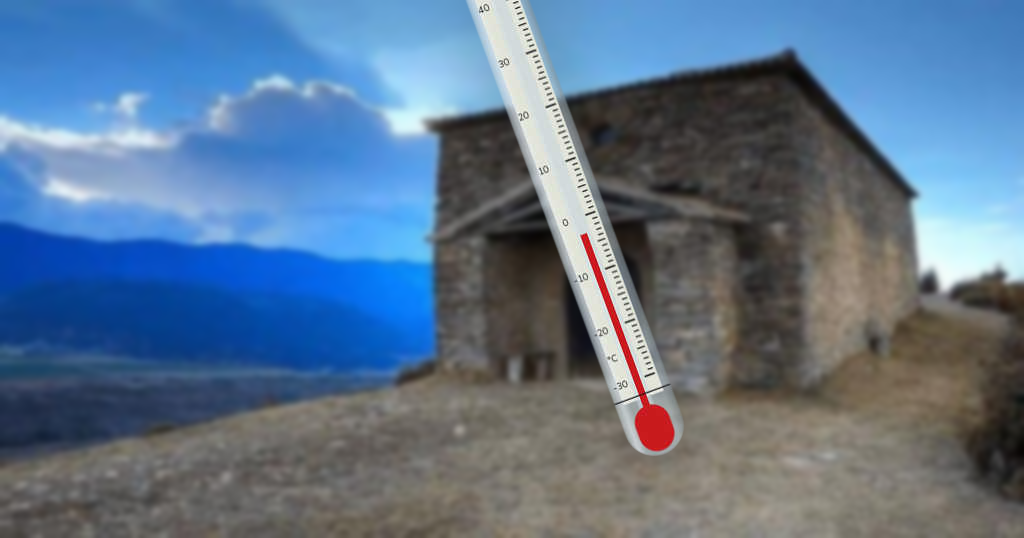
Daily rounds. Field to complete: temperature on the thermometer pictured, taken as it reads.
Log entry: -3 °C
